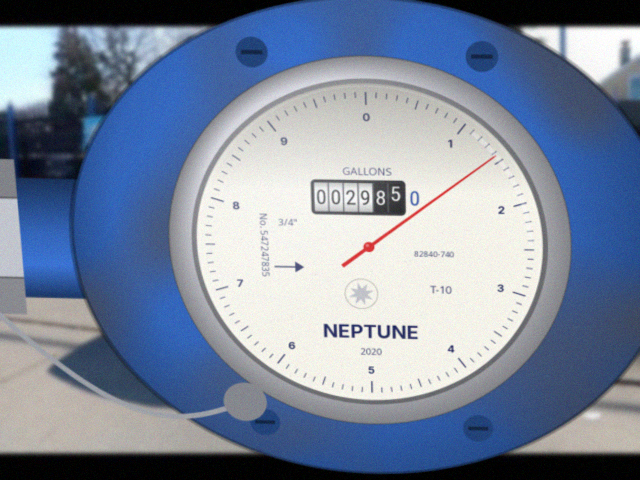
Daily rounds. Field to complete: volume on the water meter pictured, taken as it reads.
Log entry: 29851.4 gal
